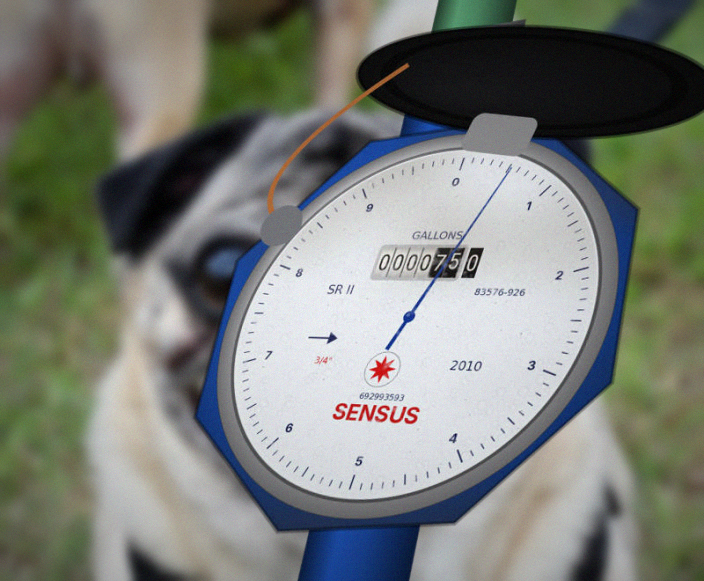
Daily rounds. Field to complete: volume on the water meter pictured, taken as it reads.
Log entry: 750.5 gal
